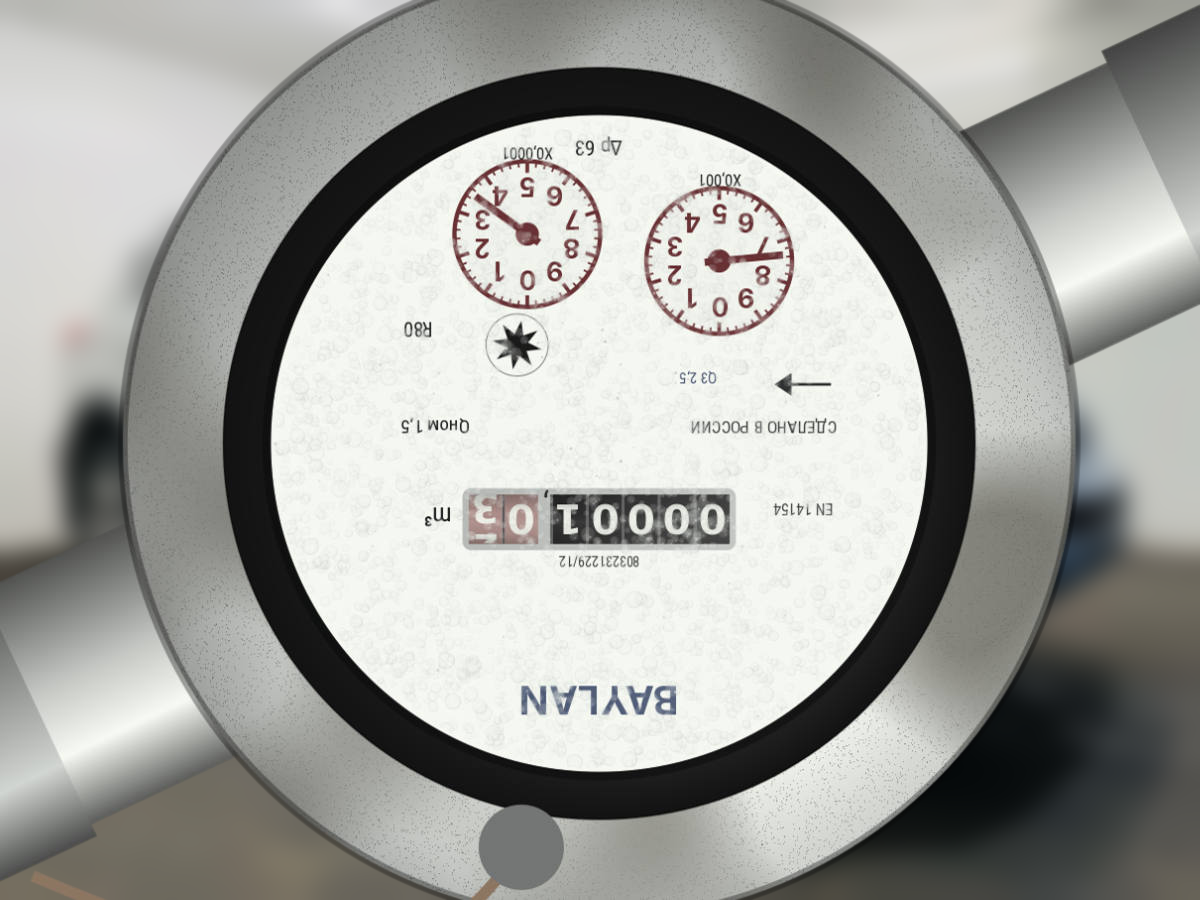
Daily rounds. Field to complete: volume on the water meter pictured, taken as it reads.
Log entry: 1.0273 m³
